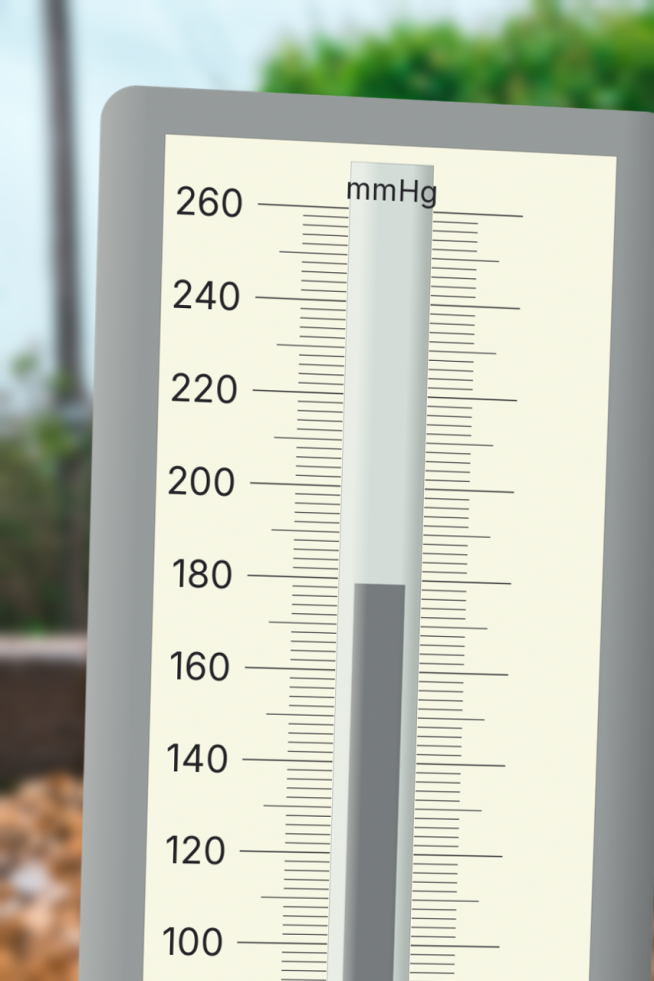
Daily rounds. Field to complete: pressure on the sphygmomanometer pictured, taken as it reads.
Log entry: 179 mmHg
